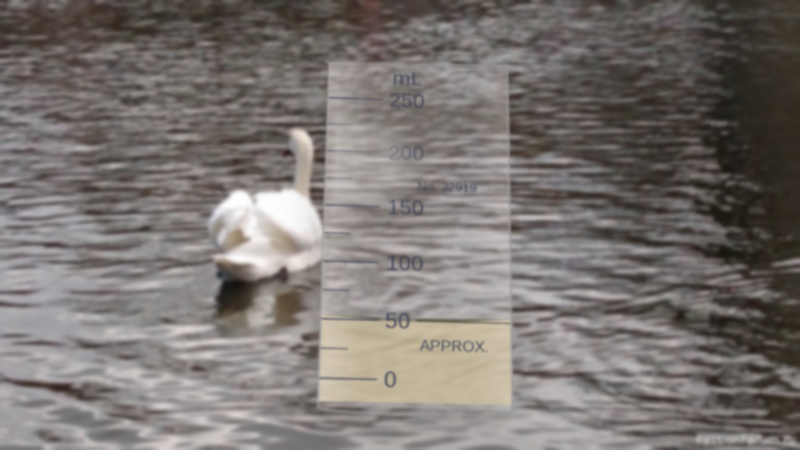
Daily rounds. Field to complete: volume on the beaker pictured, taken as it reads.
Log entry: 50 mL
